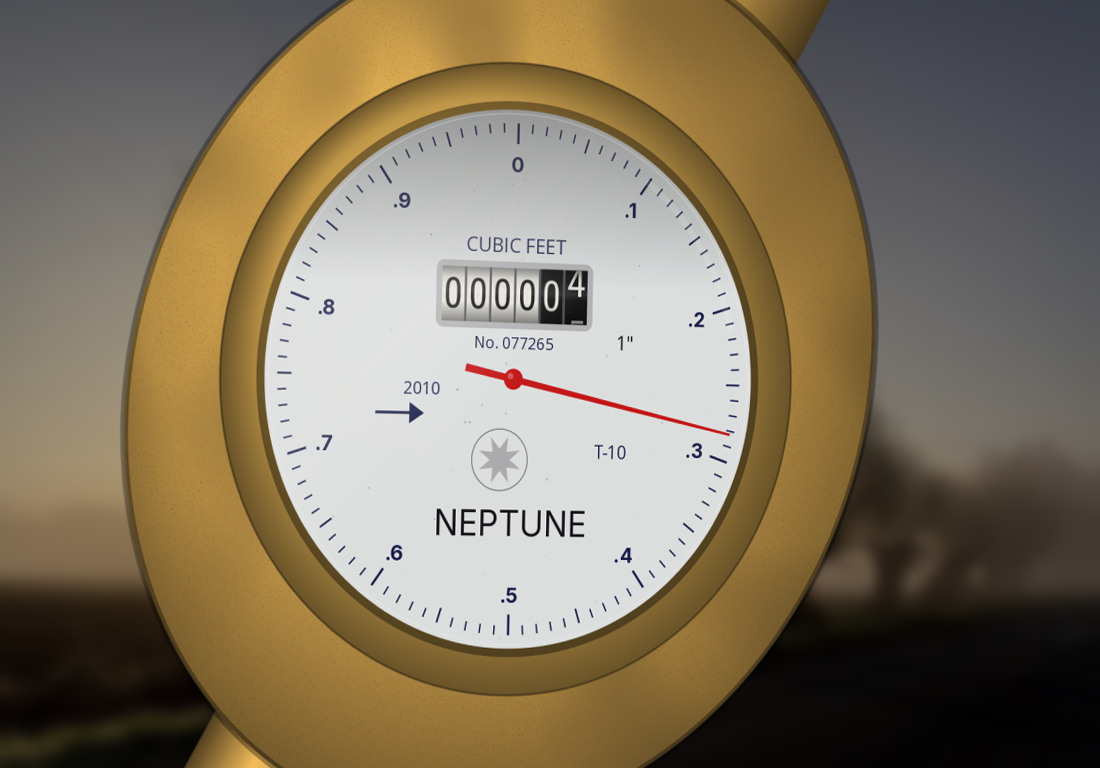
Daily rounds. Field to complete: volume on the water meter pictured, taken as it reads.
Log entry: 4.28 ft³
